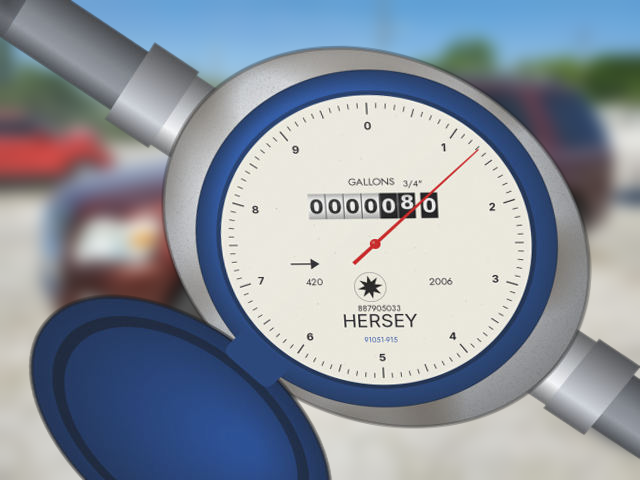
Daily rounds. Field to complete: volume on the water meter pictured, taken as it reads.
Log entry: 81.3 gal
